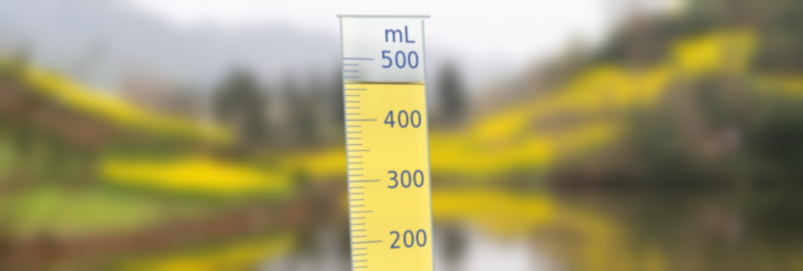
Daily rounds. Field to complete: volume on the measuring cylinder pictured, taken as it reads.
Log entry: 460 mL
